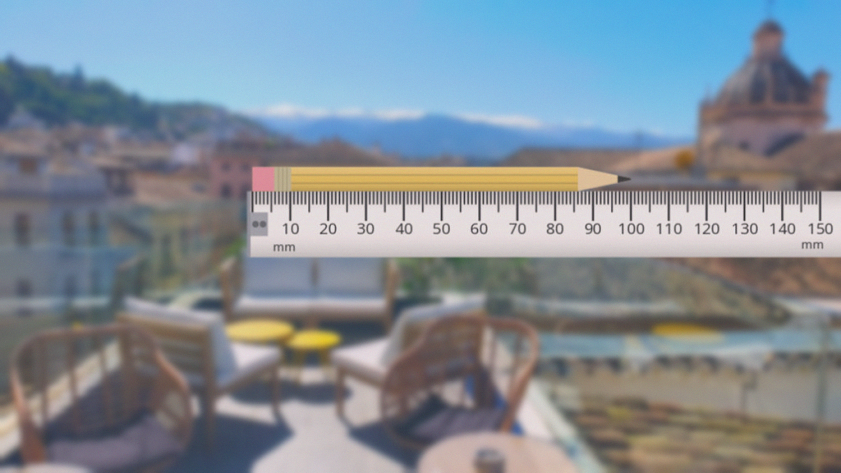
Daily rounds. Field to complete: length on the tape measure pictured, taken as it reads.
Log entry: 100 mm
